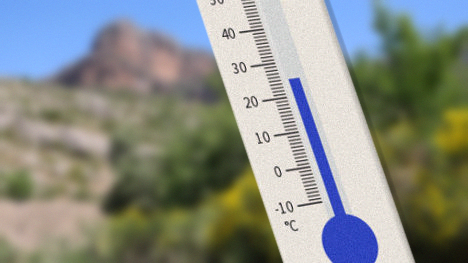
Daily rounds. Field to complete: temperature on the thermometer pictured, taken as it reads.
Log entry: 25 °C
